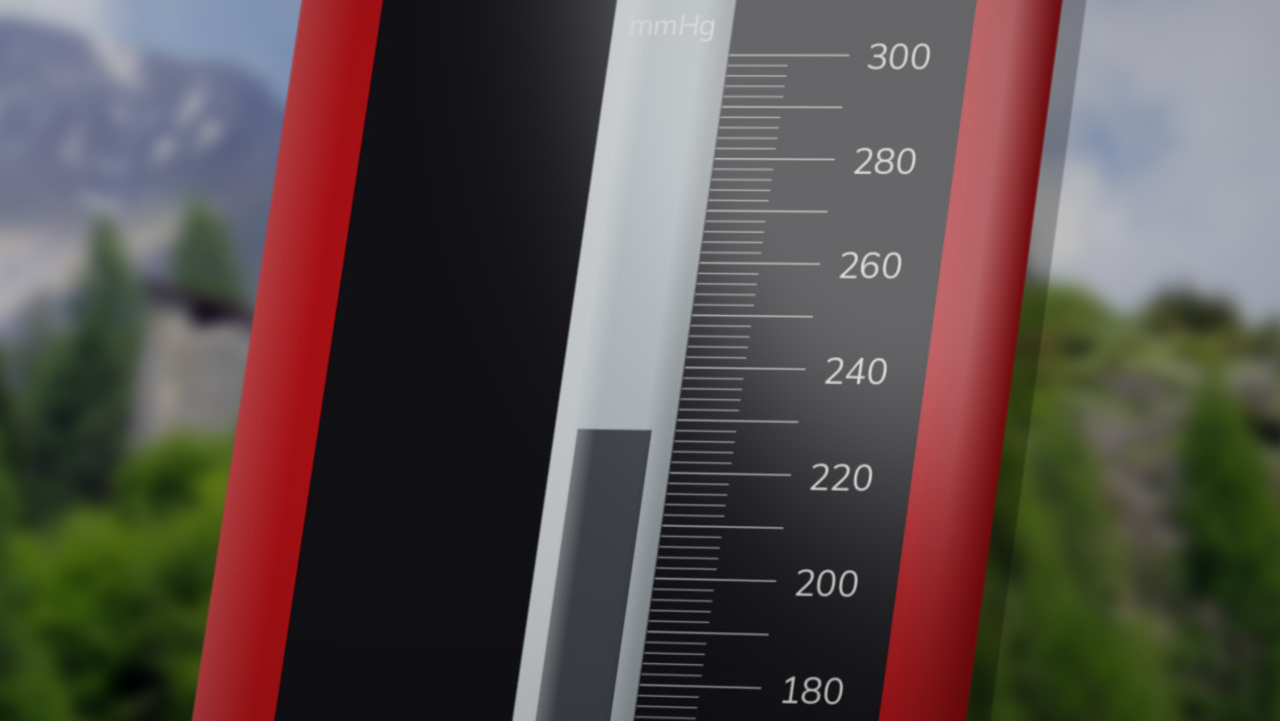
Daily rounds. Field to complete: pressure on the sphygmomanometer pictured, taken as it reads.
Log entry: 228 mmHg
